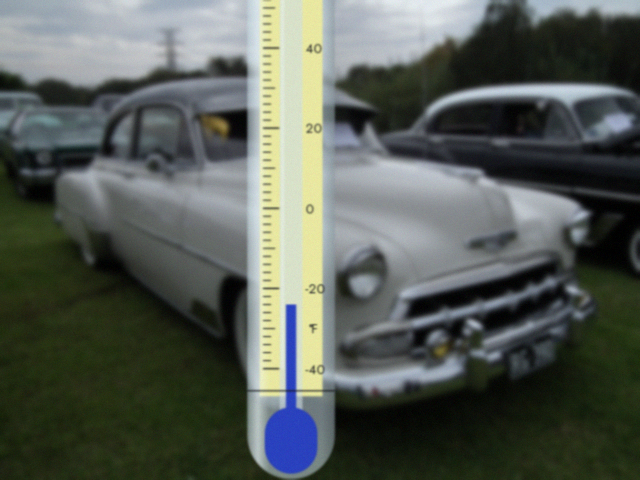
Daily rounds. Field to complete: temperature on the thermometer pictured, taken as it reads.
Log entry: -24 °F
